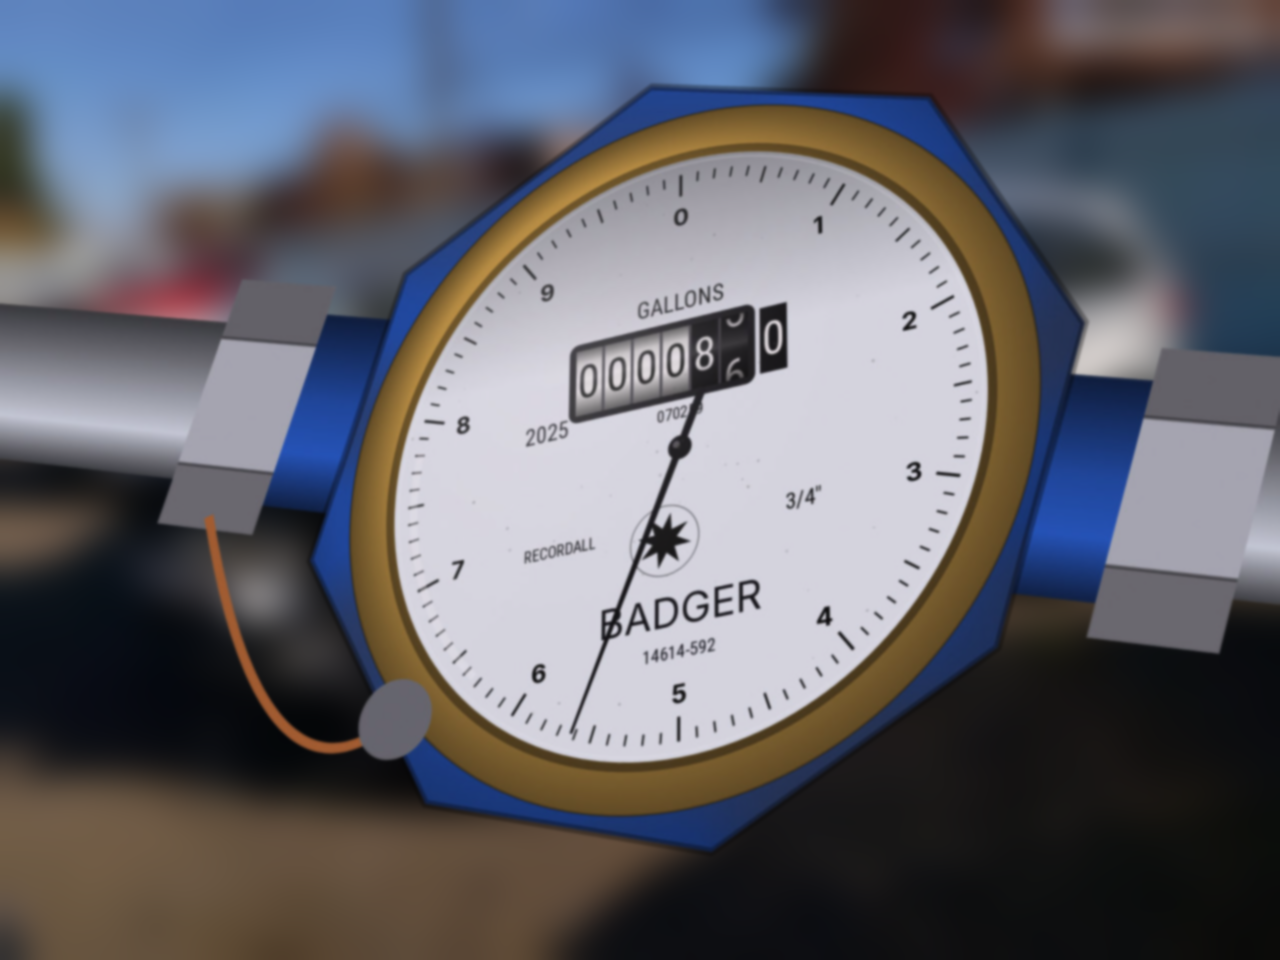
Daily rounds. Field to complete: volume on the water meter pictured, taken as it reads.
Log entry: 855.6 gal
